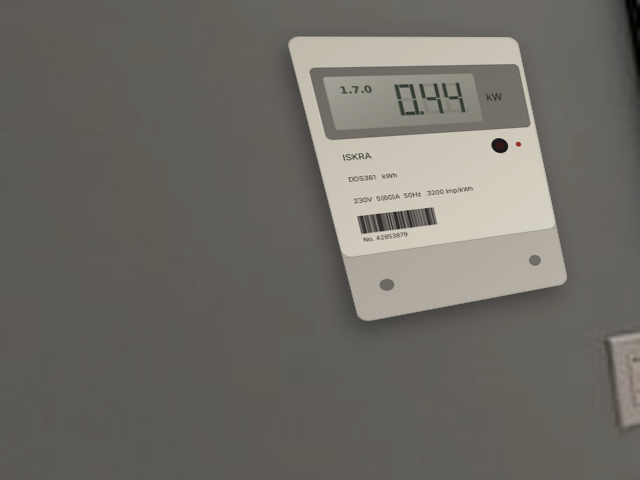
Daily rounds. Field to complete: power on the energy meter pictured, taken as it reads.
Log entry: 0.44 kW
